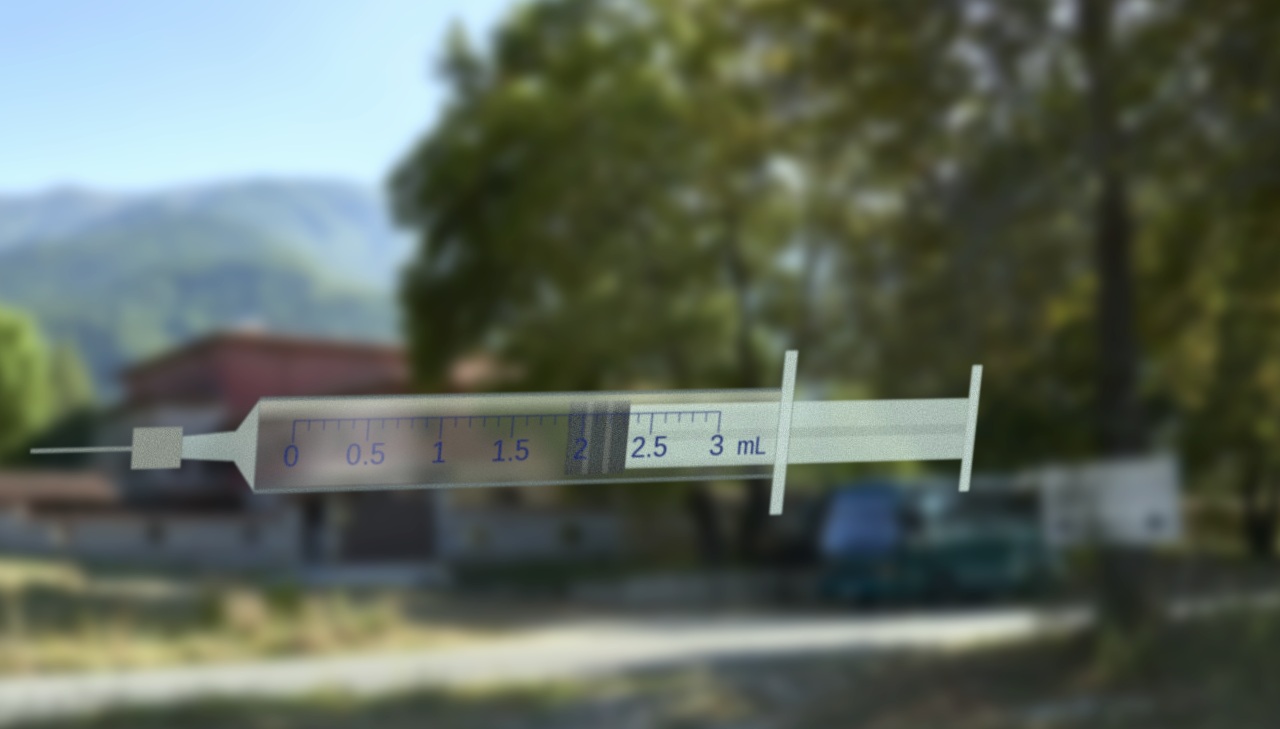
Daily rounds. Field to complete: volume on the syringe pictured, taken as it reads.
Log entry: 1.9 mL
